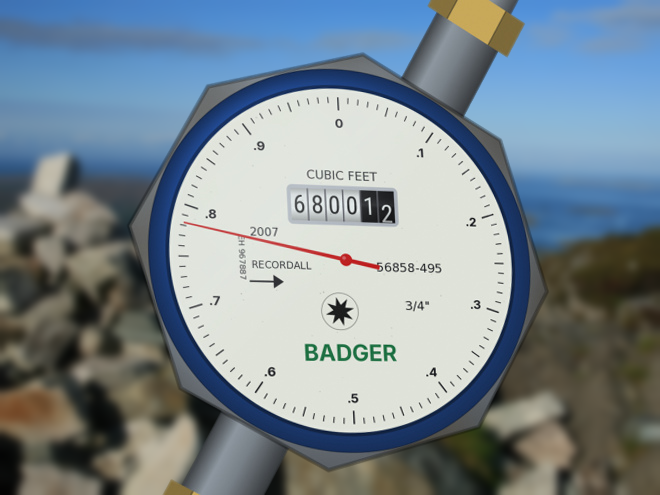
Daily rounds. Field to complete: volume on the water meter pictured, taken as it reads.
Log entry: 680011.78 ft³
